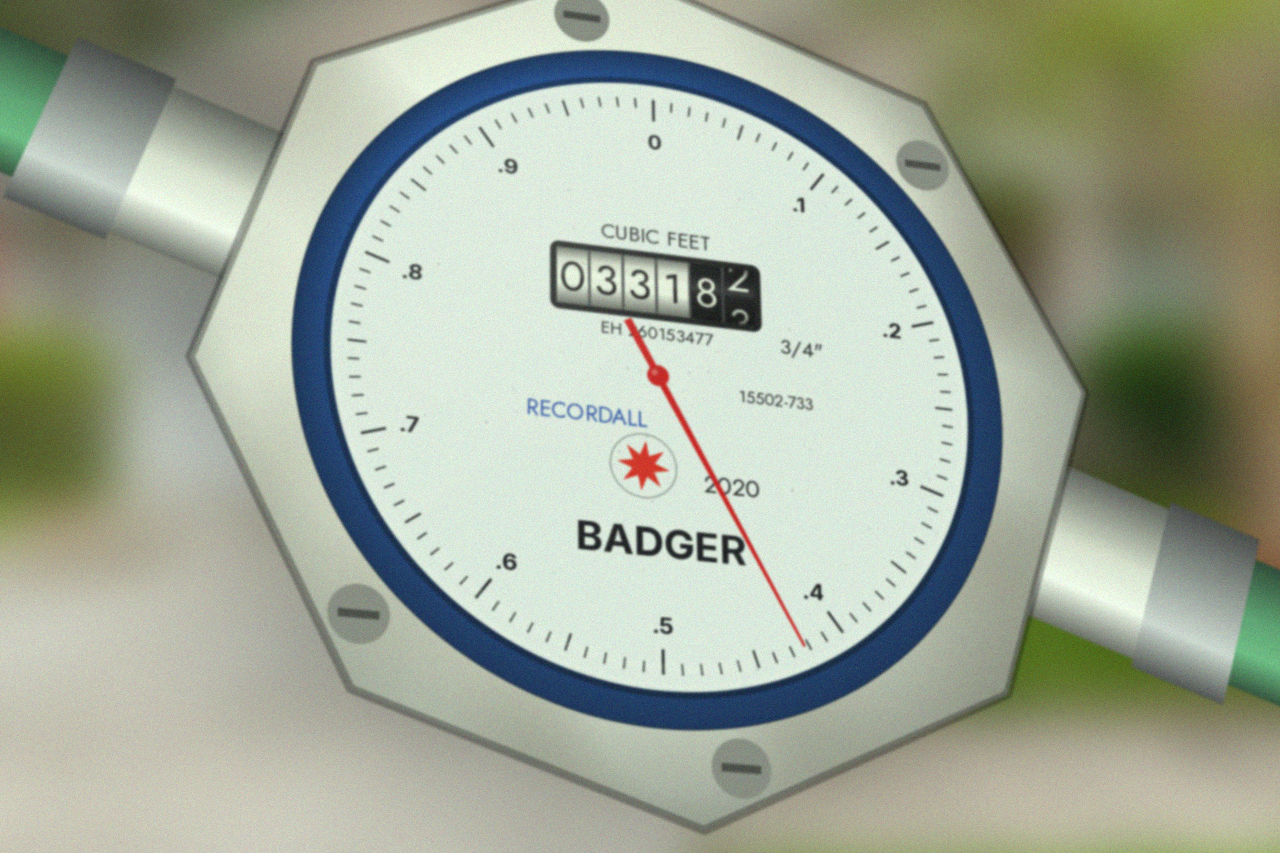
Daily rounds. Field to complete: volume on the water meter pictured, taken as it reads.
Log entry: 33182.42 ft³
